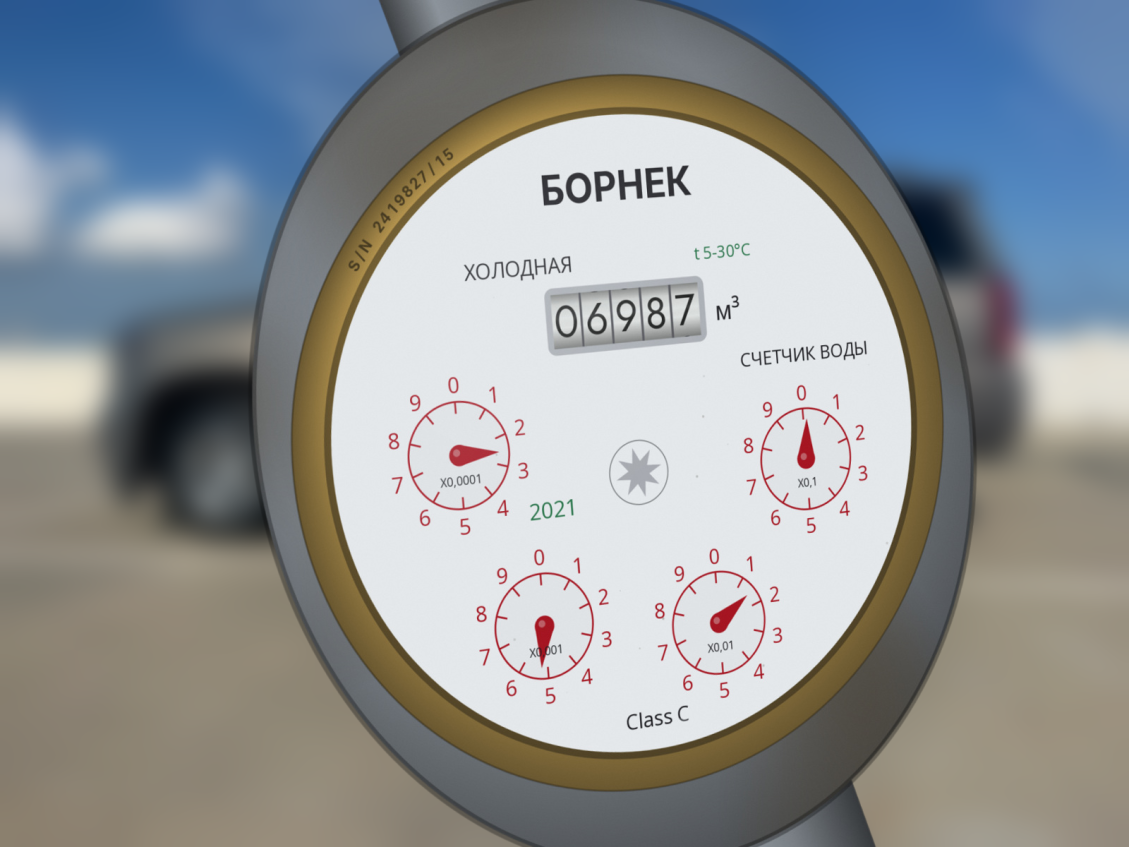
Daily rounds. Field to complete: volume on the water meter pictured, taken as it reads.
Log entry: 6987.0152 m³
